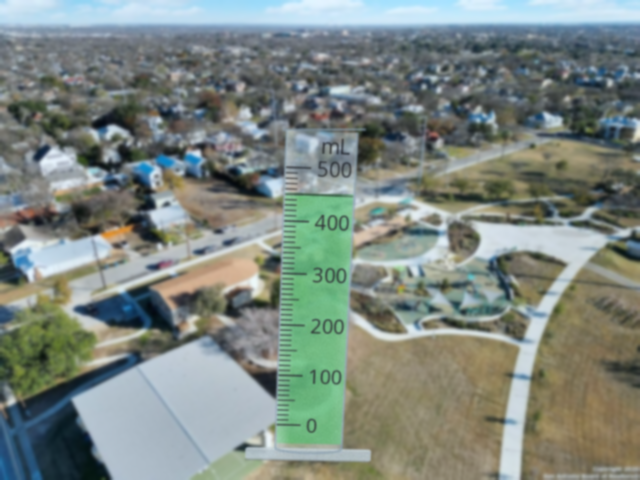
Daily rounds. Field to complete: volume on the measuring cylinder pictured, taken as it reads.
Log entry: 450 mL
